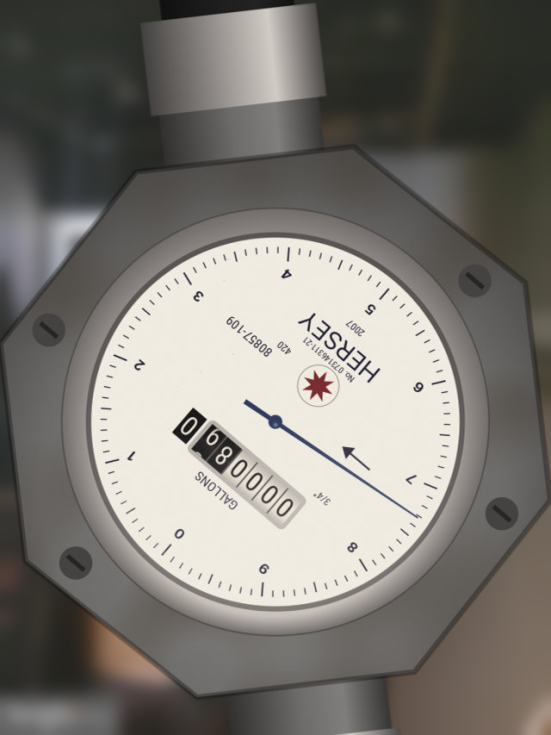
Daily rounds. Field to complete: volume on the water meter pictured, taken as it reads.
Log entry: 887.3 gal
